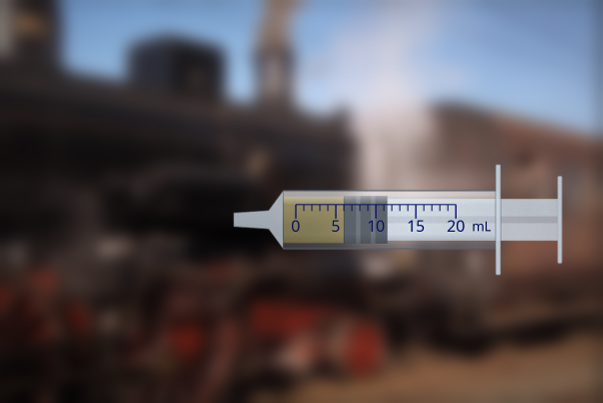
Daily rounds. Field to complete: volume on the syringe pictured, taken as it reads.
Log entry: 6 mL
